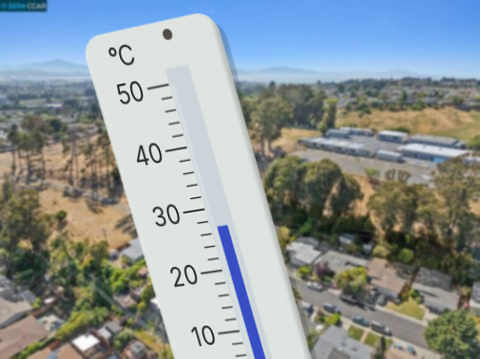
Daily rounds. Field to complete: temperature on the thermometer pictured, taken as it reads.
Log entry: 27 °C
